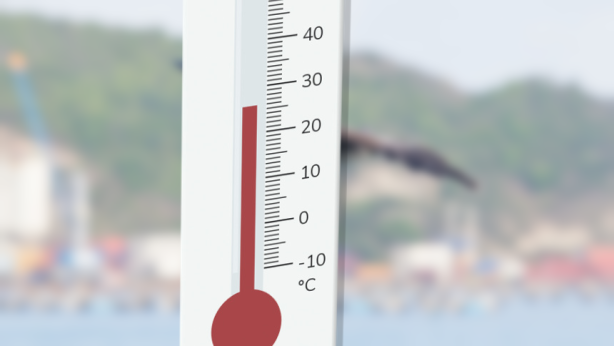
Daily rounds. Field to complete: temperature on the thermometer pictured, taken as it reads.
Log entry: 26 °C
